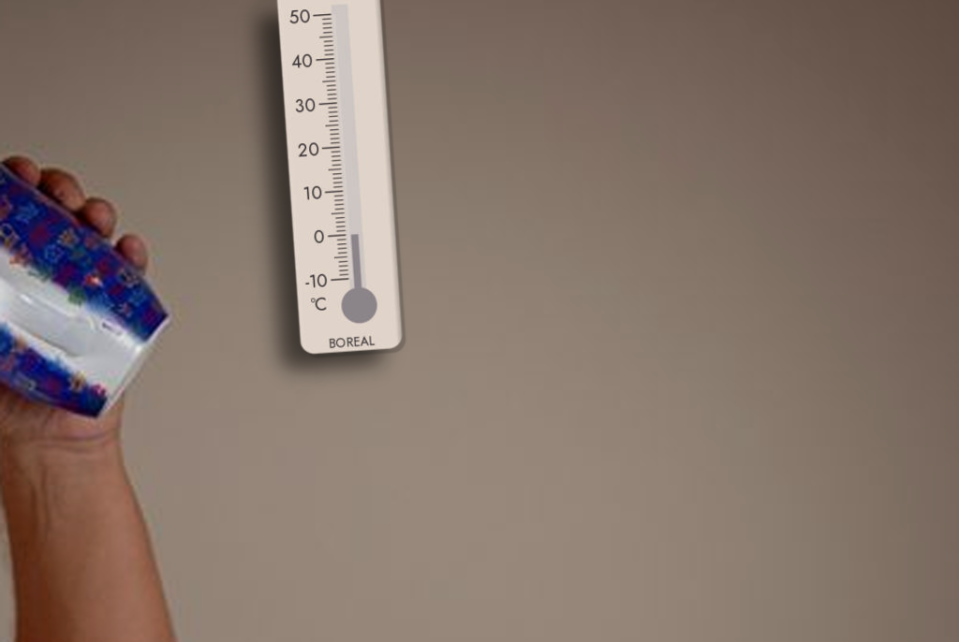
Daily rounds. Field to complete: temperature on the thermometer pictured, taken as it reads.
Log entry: 0 °C
